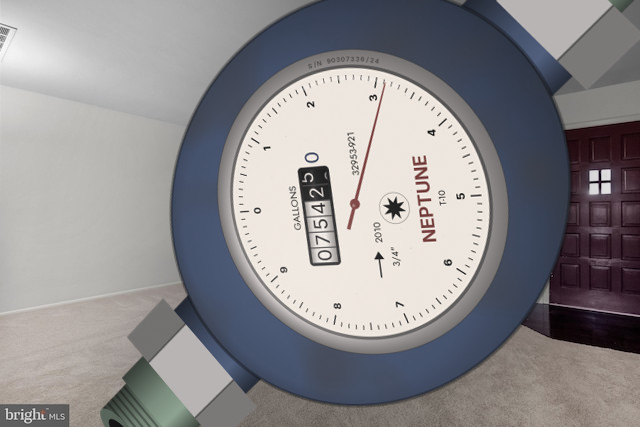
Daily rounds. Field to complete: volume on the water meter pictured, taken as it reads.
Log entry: 754253.1 gal
